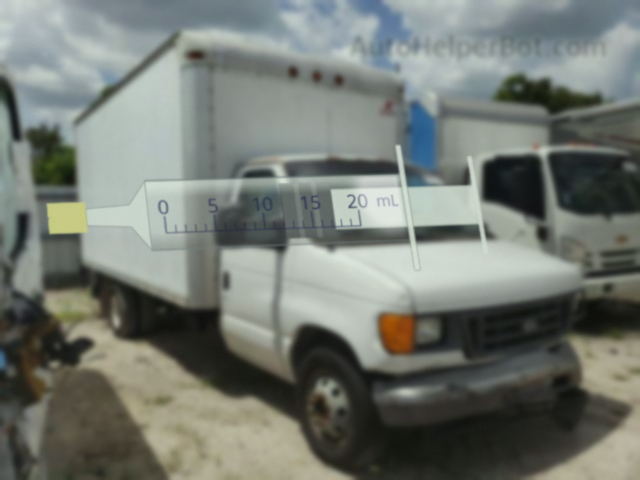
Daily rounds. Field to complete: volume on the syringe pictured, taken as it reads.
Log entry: 12 mL
